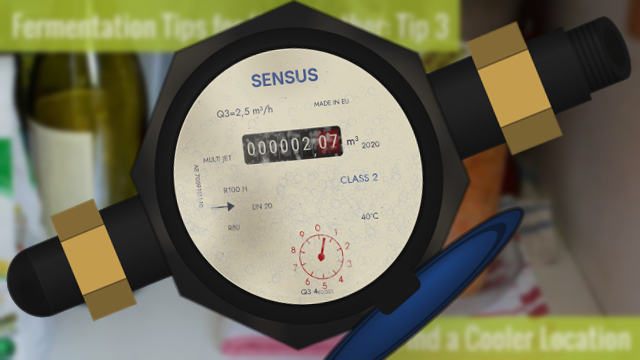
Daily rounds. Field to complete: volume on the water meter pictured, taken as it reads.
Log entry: 2.070 m³
